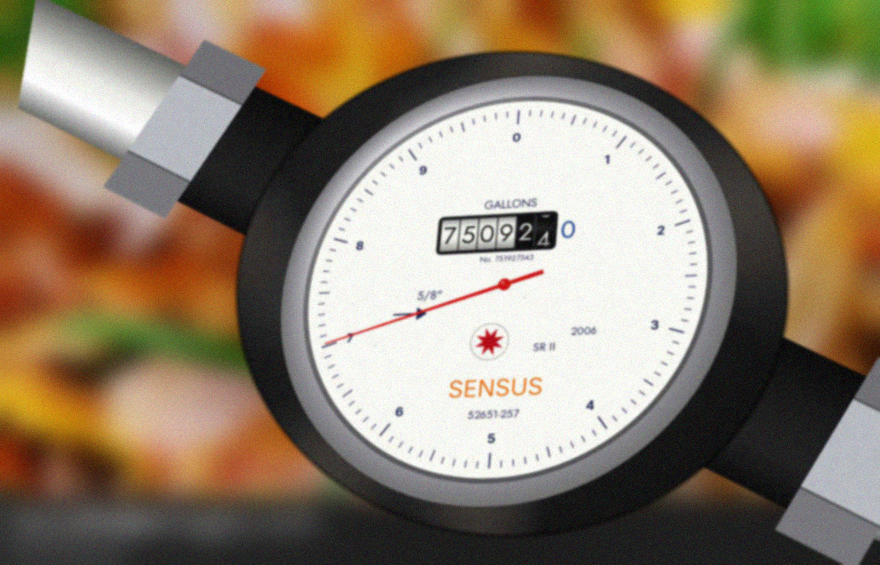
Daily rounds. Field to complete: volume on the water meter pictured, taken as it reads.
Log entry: 7509237.0 gal
